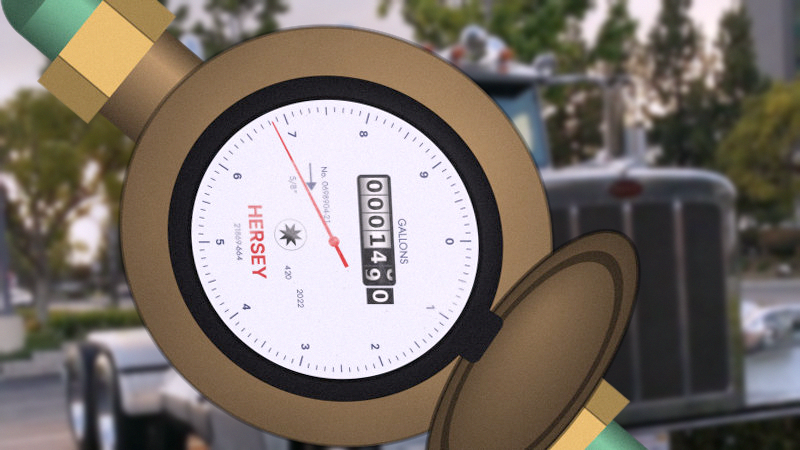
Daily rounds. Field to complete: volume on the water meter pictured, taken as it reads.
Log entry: 1486.8 gal
